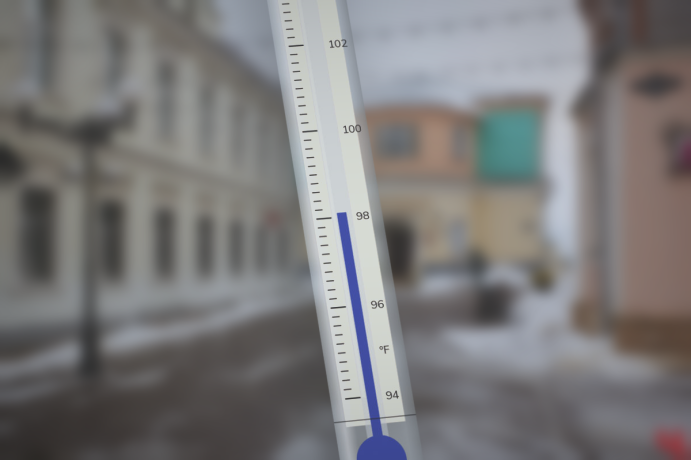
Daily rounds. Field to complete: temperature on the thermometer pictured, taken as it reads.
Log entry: 98.1 °F
